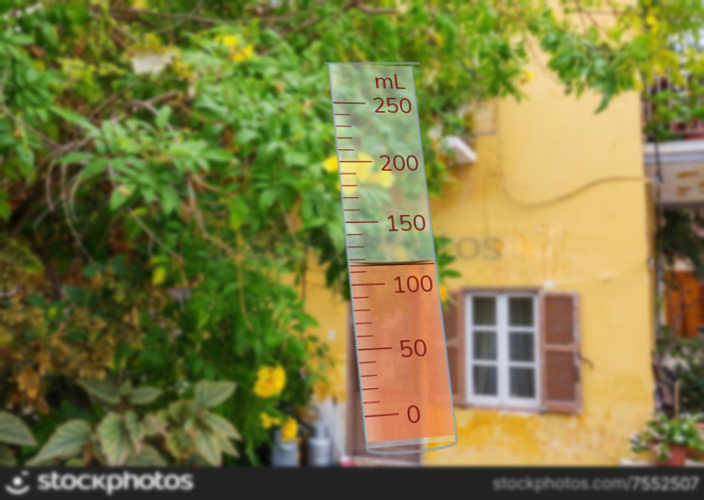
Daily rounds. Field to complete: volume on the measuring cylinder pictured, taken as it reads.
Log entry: 115 mL
